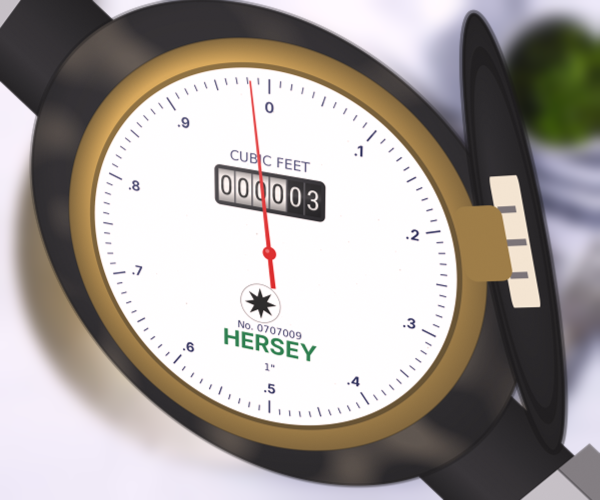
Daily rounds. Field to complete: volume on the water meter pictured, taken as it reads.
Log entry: 2.98 ft³
